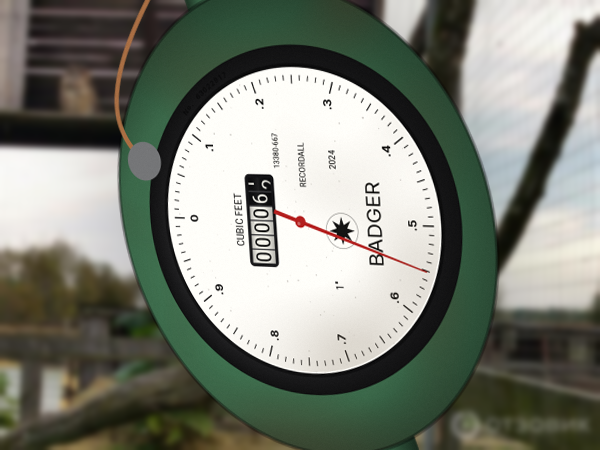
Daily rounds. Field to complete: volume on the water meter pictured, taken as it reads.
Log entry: 61.55 ft³
